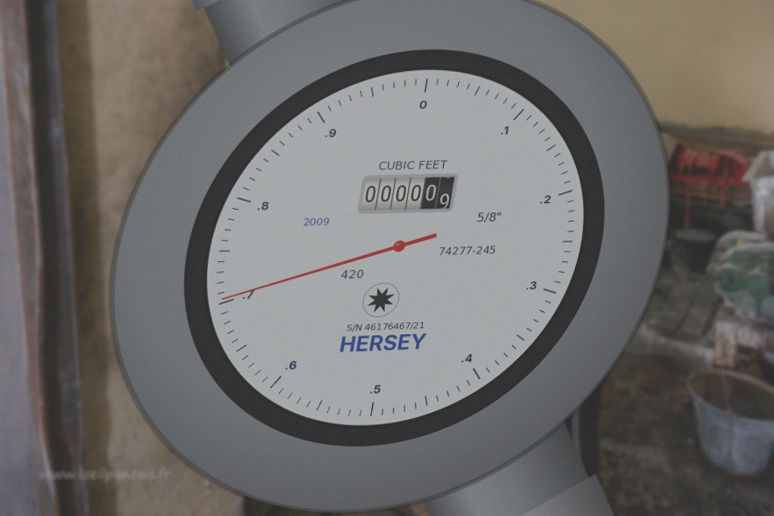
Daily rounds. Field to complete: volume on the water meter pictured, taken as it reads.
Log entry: 8.70 ft³
